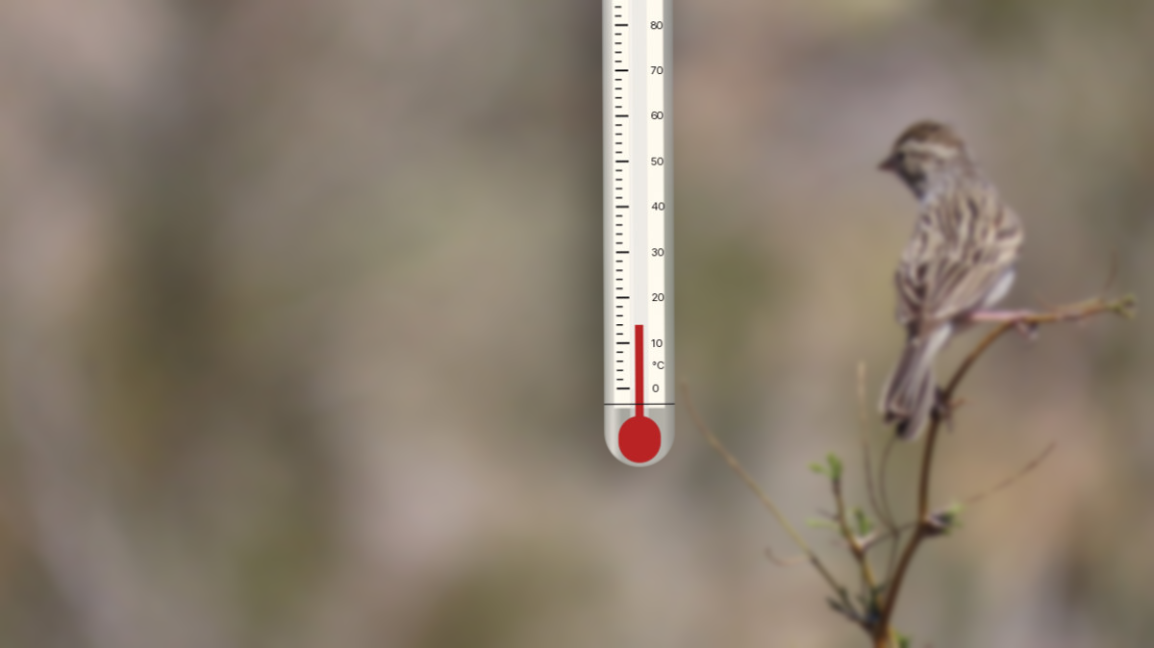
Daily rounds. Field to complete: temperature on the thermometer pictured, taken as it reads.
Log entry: 14 °C
